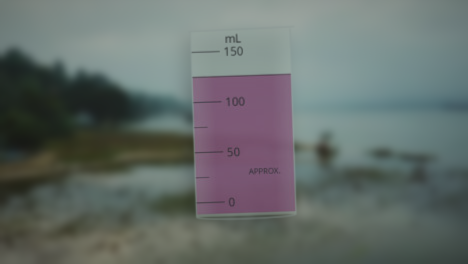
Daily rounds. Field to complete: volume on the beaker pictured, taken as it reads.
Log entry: 125 mL
